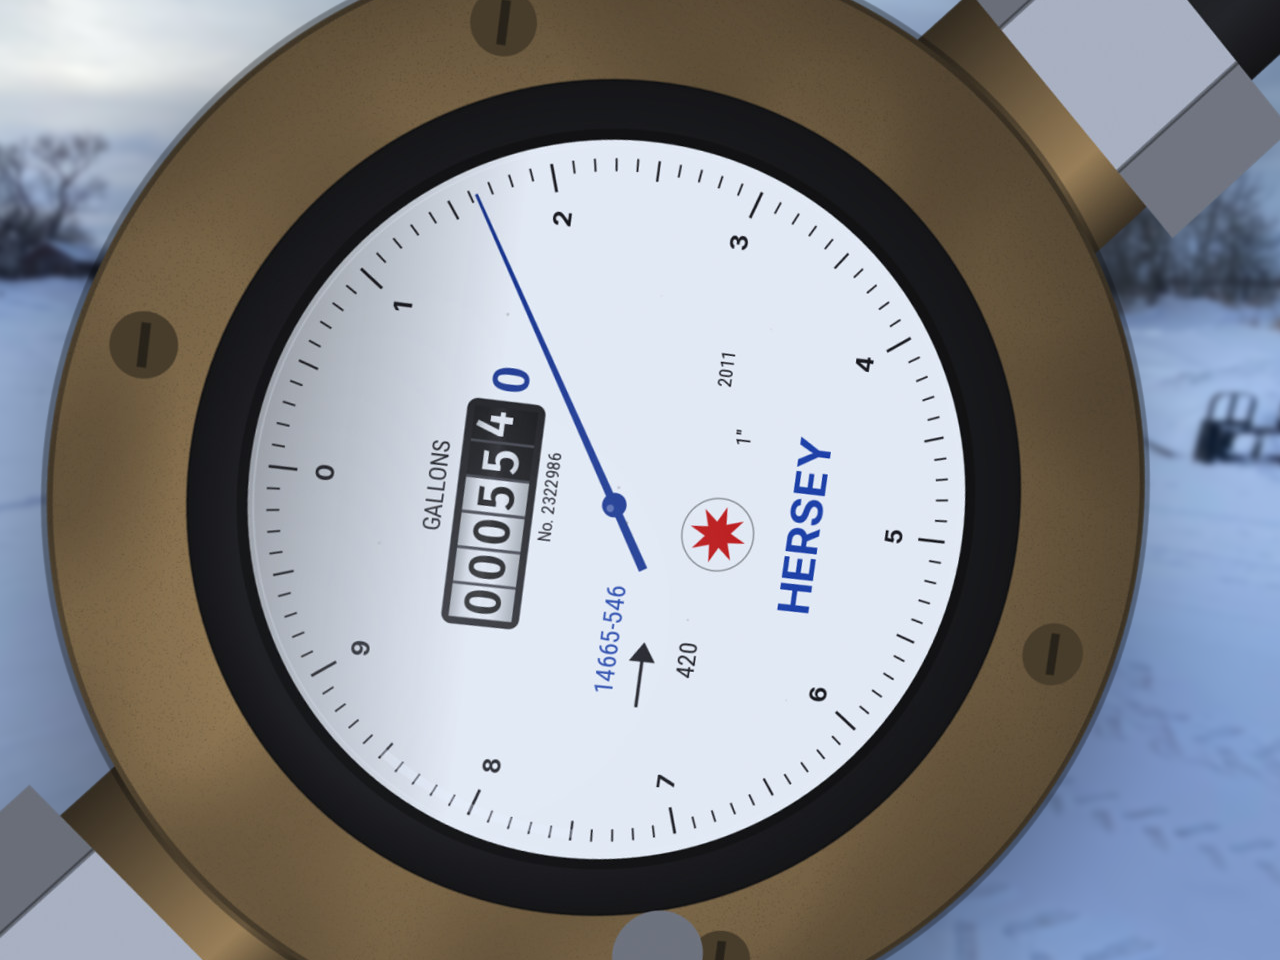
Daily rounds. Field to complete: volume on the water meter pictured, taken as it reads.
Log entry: 5541.6 gal
